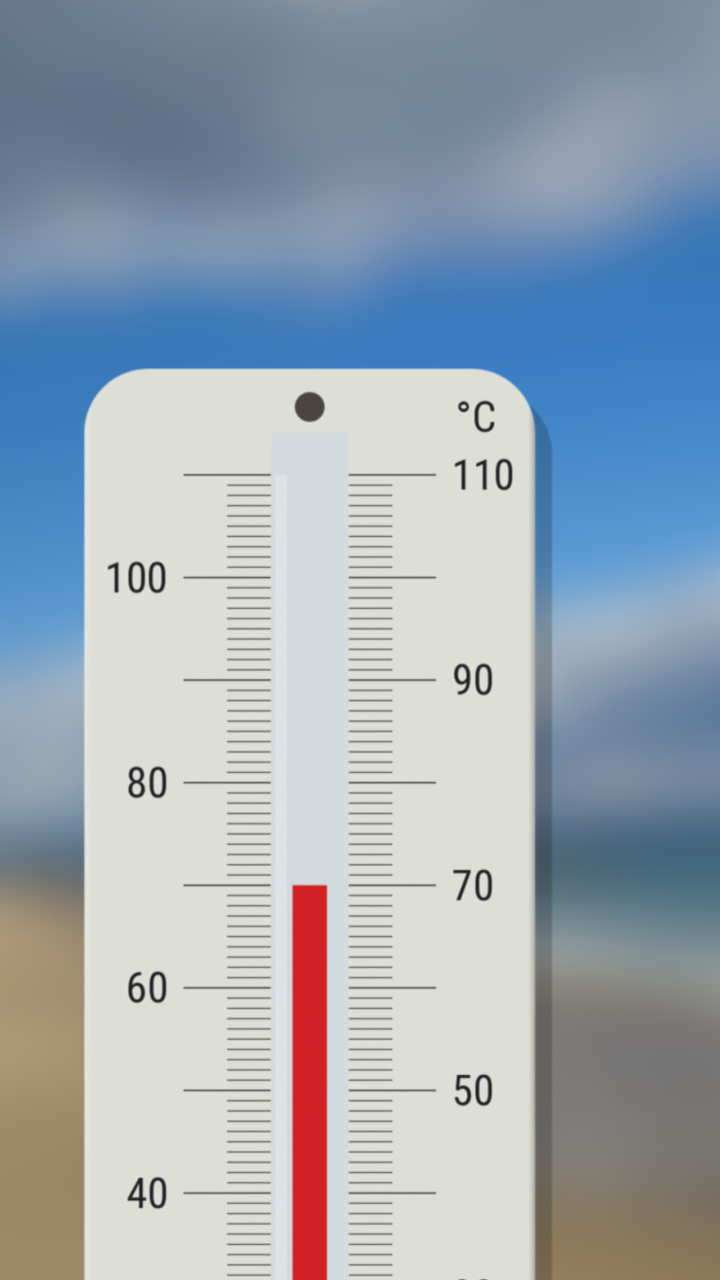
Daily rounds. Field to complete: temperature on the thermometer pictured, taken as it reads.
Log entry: 70 °C
